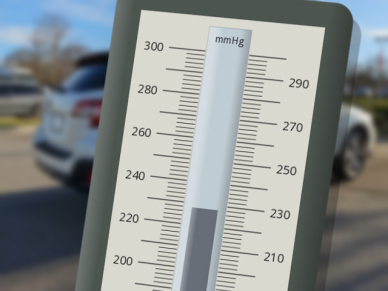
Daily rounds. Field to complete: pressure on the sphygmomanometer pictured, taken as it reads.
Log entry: 228 mmHg
